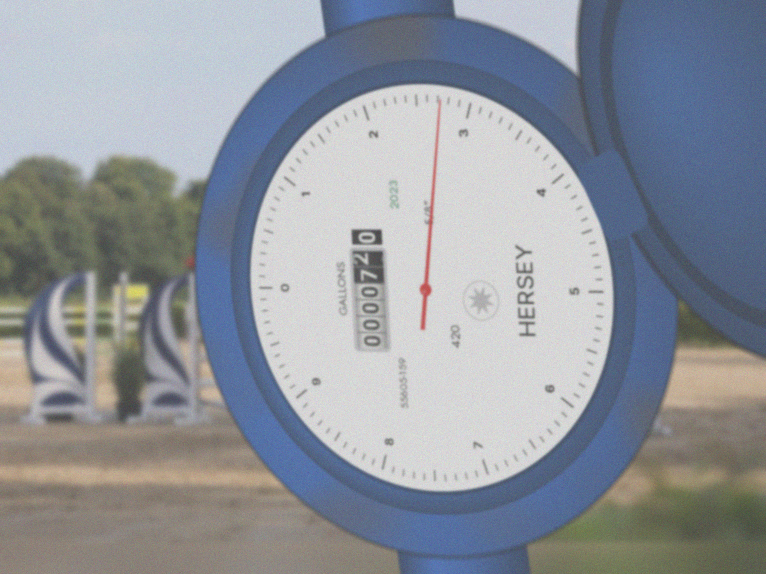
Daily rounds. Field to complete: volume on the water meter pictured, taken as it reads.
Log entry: 722.7 gal
